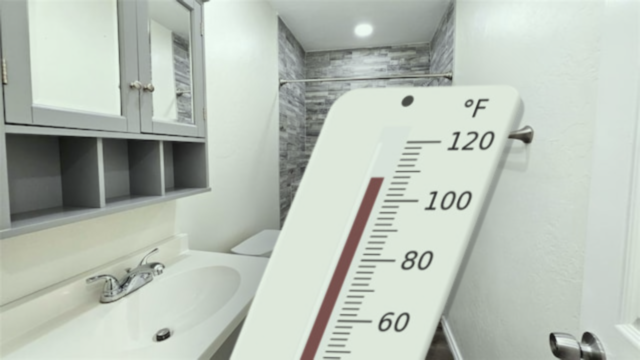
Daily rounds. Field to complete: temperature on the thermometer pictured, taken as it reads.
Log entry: 108 °F
